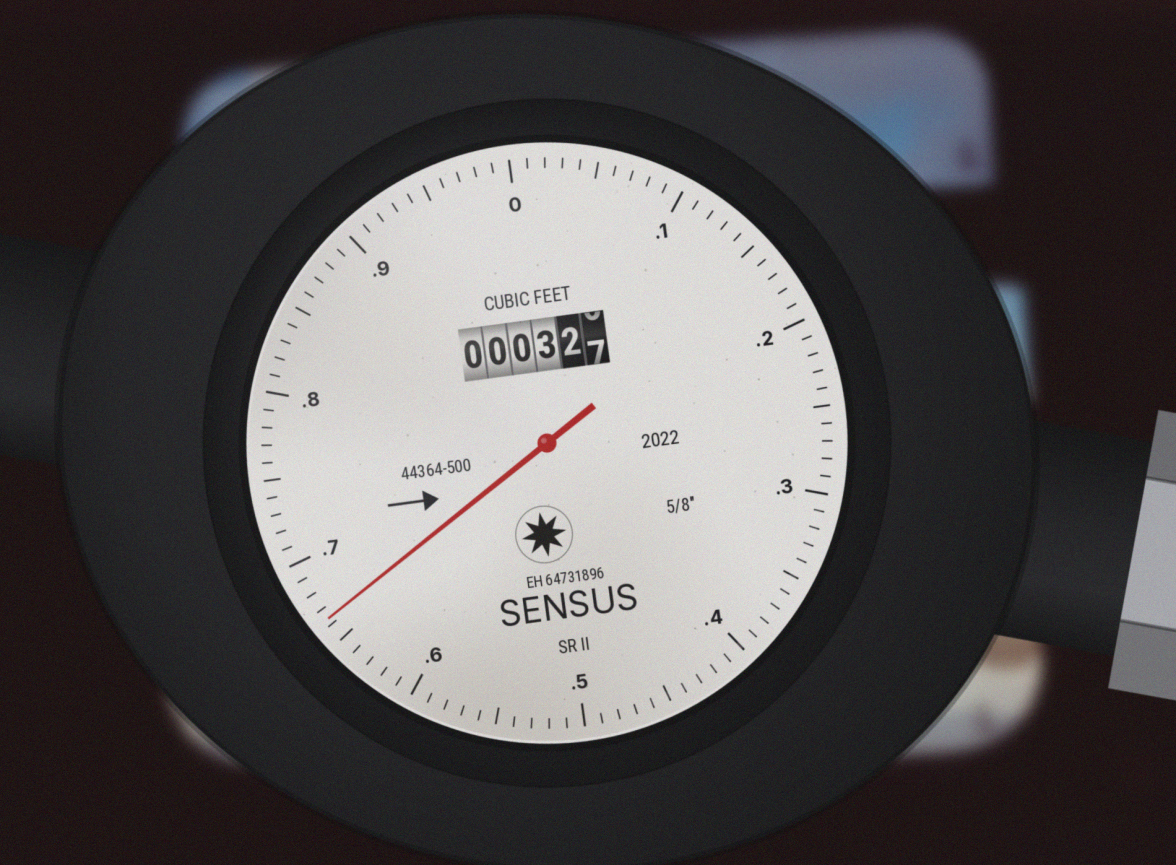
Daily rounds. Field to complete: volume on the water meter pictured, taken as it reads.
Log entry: 326.66 ft³
